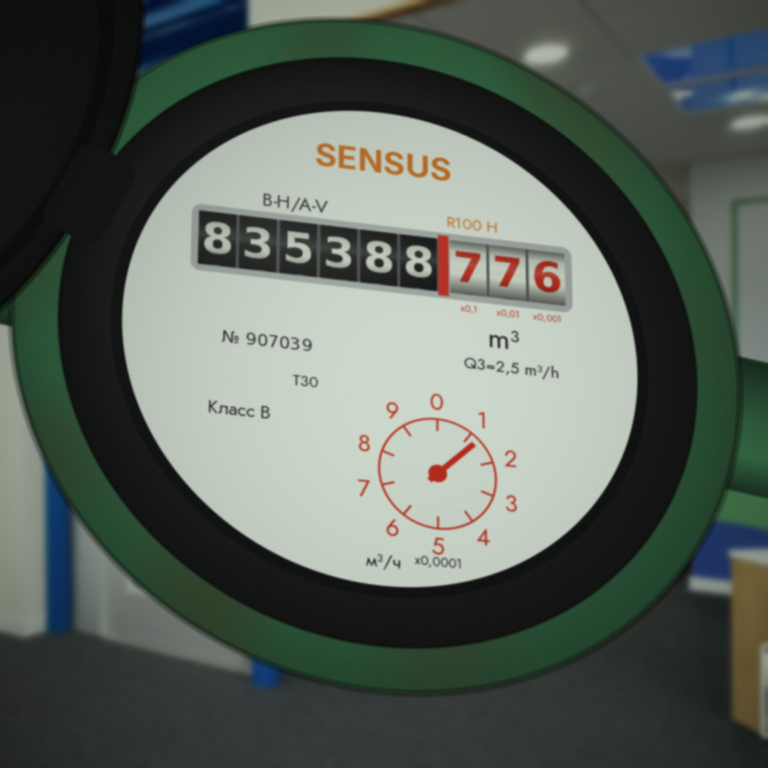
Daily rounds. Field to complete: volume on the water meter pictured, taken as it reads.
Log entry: 835388.7761 m³
